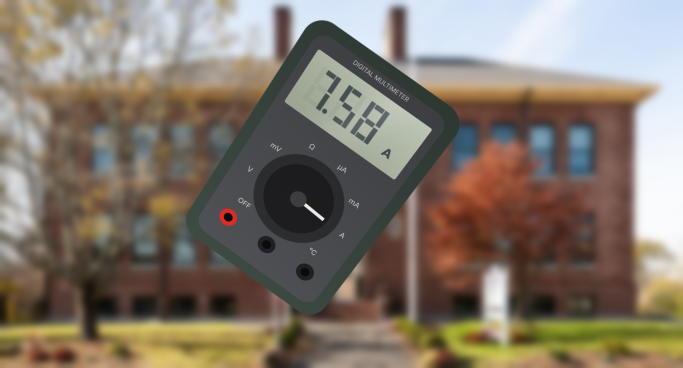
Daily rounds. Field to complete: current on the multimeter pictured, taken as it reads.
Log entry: 7.58 A
